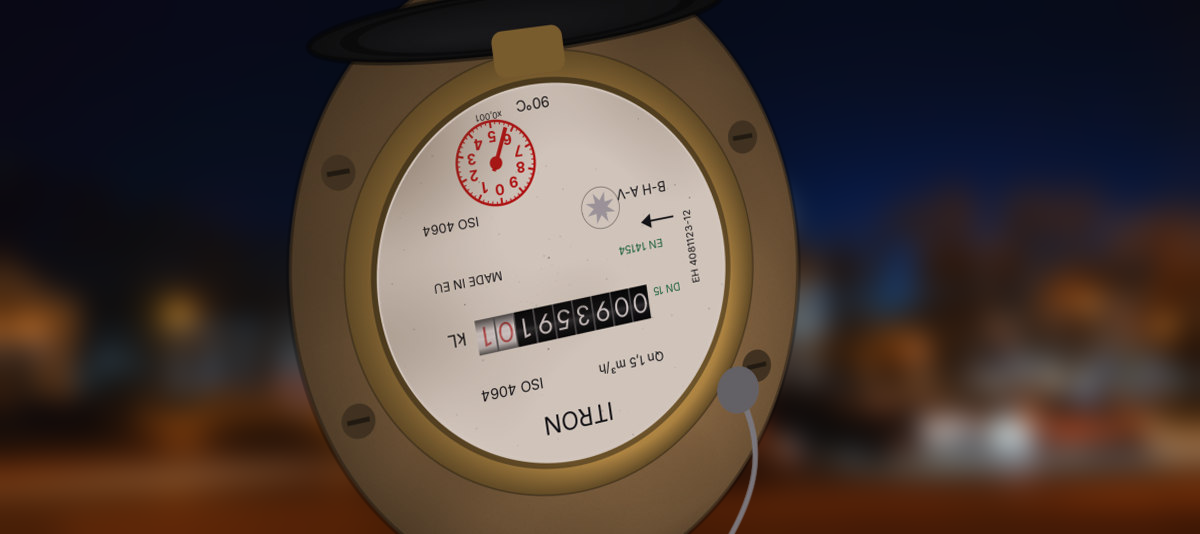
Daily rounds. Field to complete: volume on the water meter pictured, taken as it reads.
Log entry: 93591.015 kL
